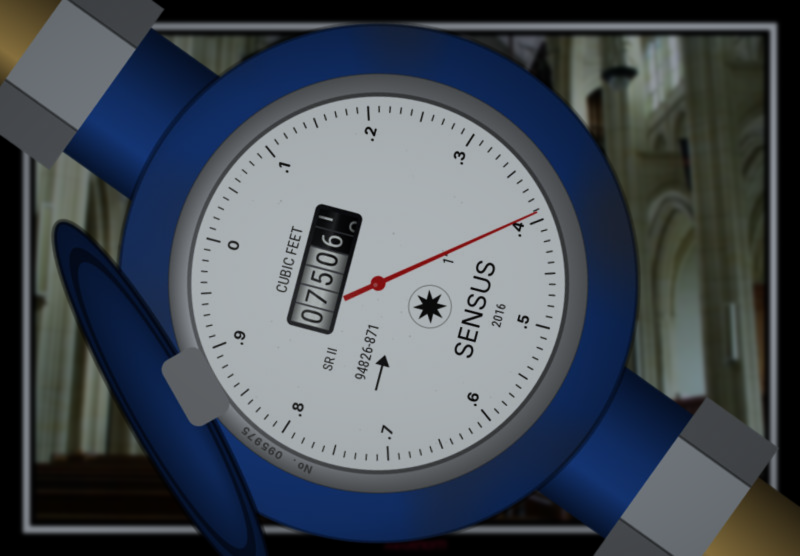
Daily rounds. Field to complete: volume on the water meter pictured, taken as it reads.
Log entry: 75061.39 ft³
